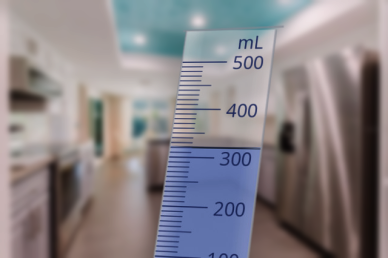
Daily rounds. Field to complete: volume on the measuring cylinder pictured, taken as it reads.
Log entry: 320 mL
